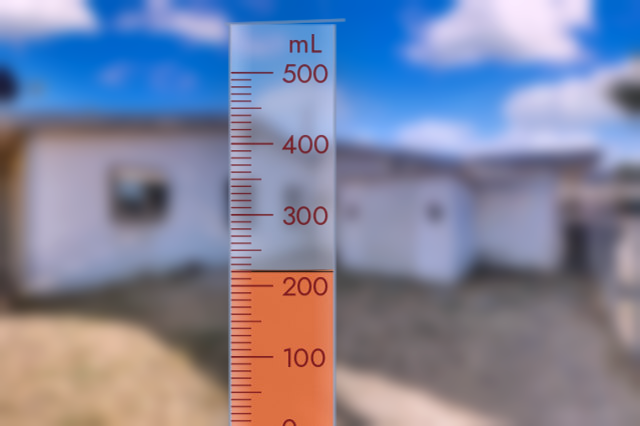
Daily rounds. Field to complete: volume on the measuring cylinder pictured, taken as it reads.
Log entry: 220 mL
